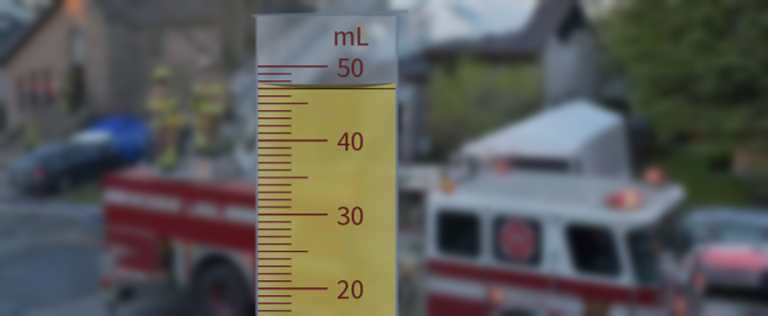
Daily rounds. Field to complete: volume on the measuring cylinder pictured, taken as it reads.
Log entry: 47 mL
